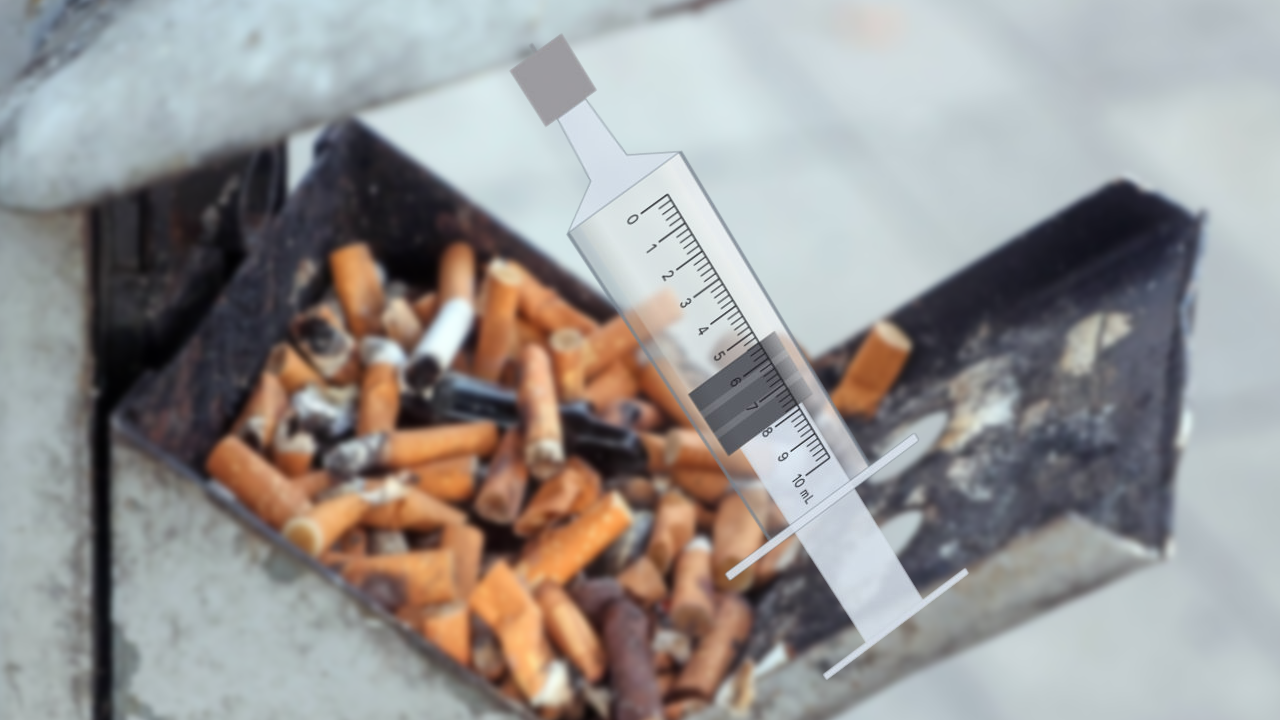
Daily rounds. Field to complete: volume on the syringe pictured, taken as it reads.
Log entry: 5.4 mL
